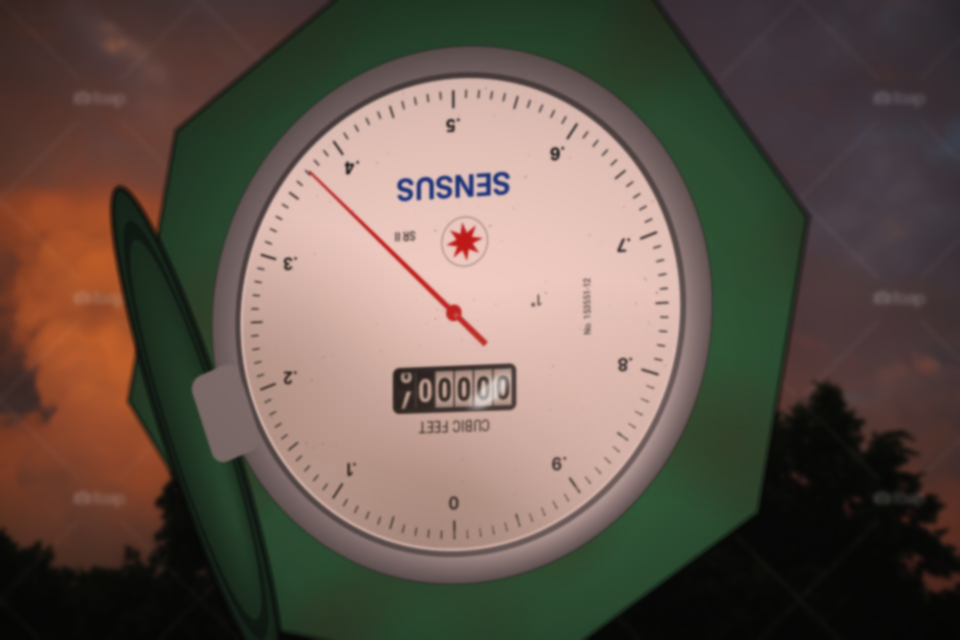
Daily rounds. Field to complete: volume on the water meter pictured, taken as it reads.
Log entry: 7.37 ft³
